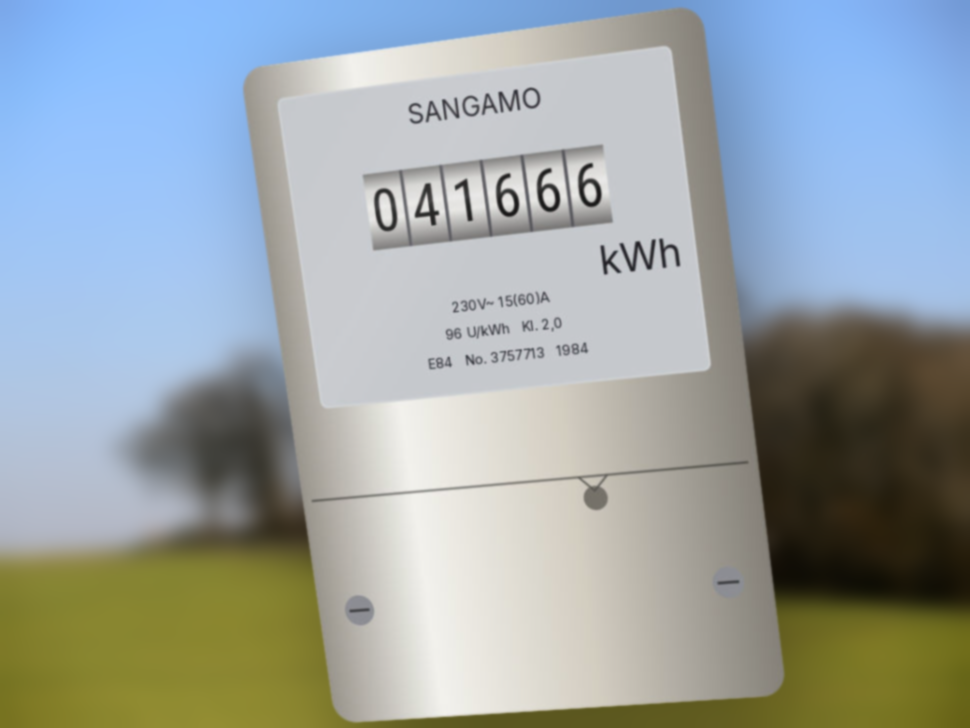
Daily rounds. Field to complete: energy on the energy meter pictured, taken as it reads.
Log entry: 41666 kWh
